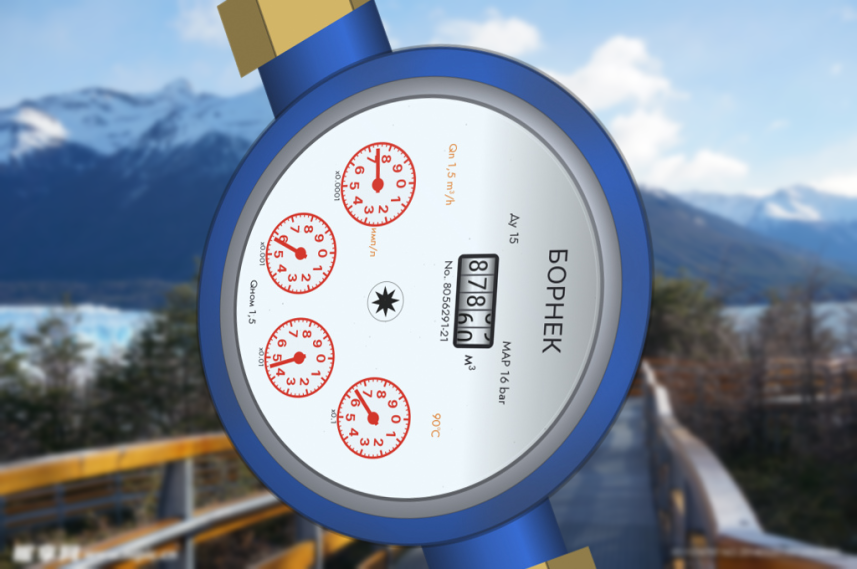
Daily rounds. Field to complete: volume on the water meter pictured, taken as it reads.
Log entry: 87859.6457 m³
